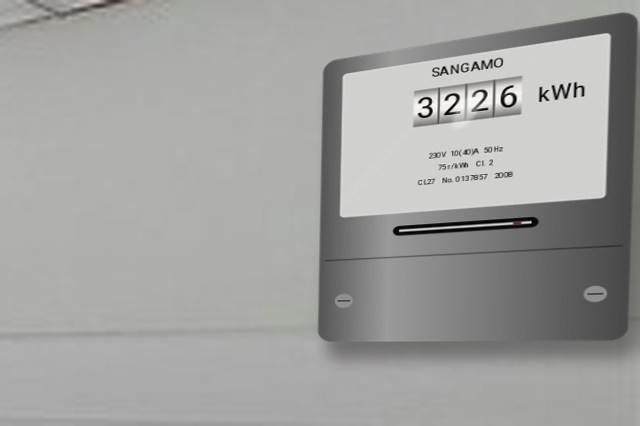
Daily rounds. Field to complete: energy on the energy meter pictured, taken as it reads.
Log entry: 3226 kWh
